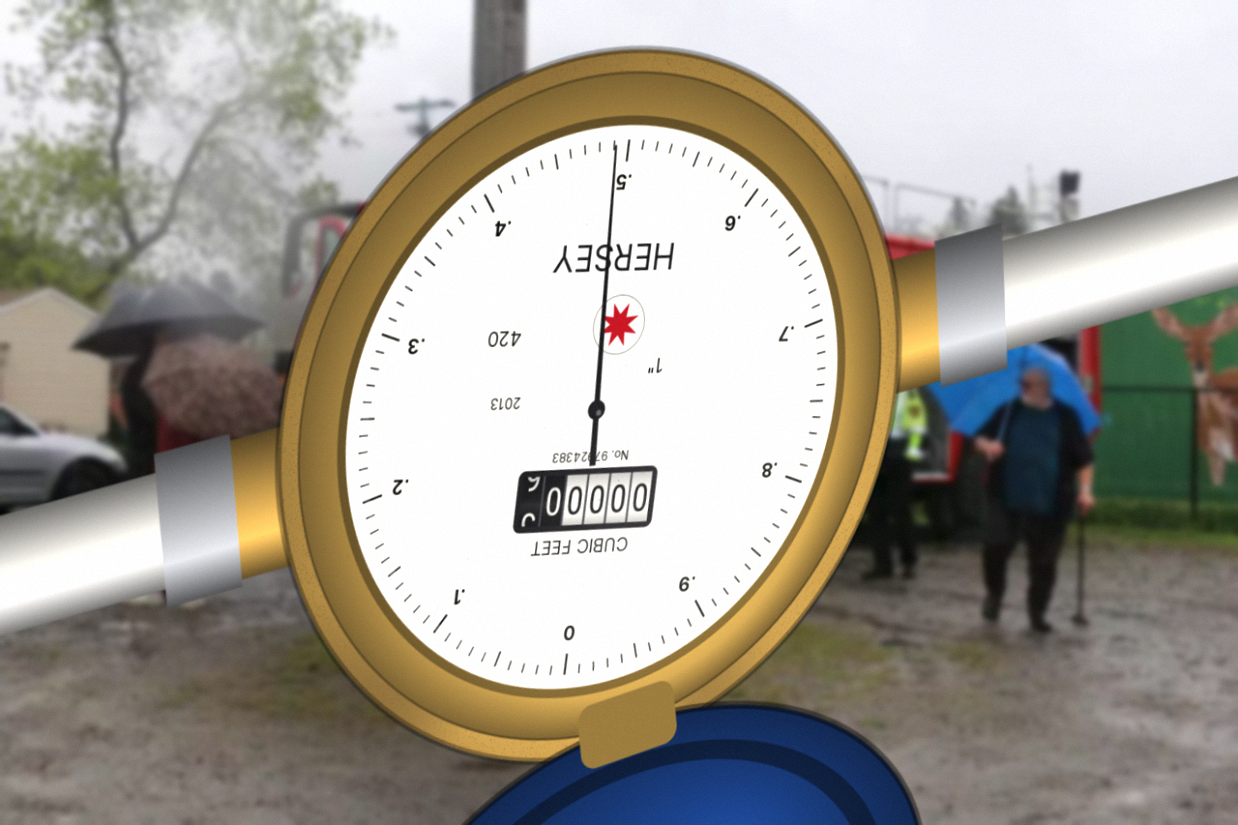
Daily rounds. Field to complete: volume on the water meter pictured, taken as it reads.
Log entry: 5.49 ft³
